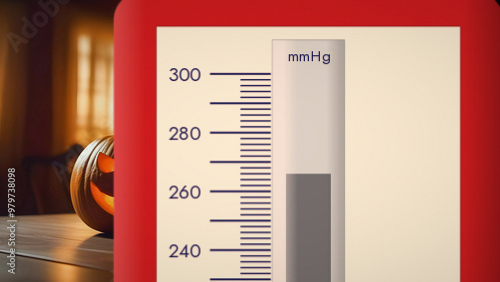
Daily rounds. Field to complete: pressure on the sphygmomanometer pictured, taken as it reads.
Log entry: 266 mmHg
